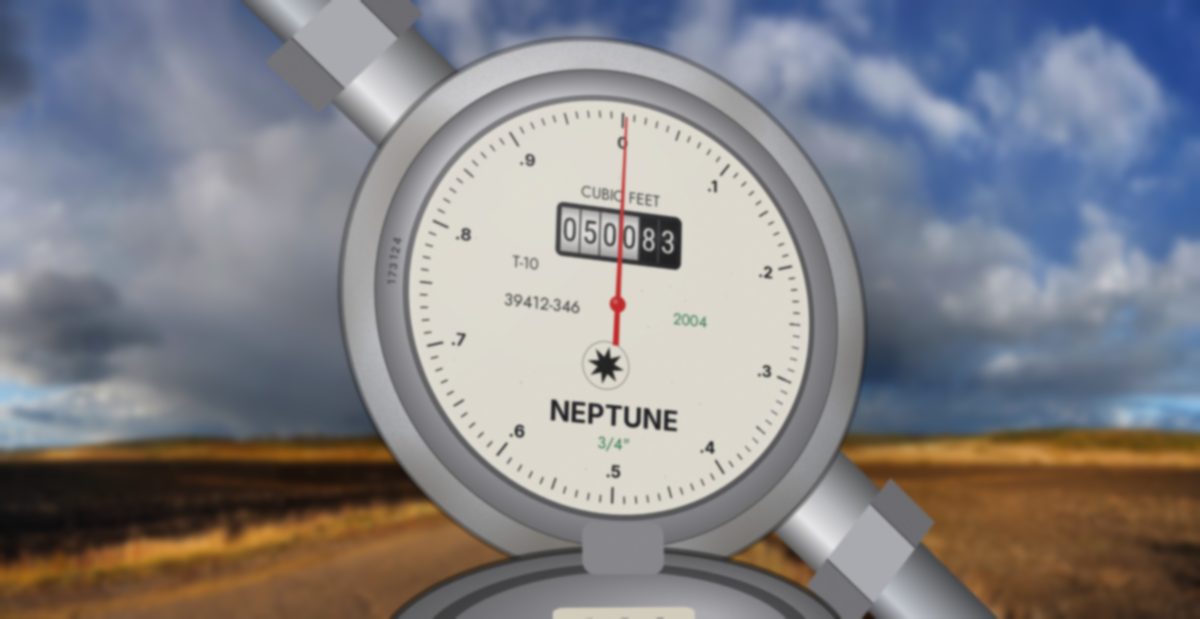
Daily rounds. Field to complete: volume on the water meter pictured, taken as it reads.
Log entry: 50083.00 ft³
